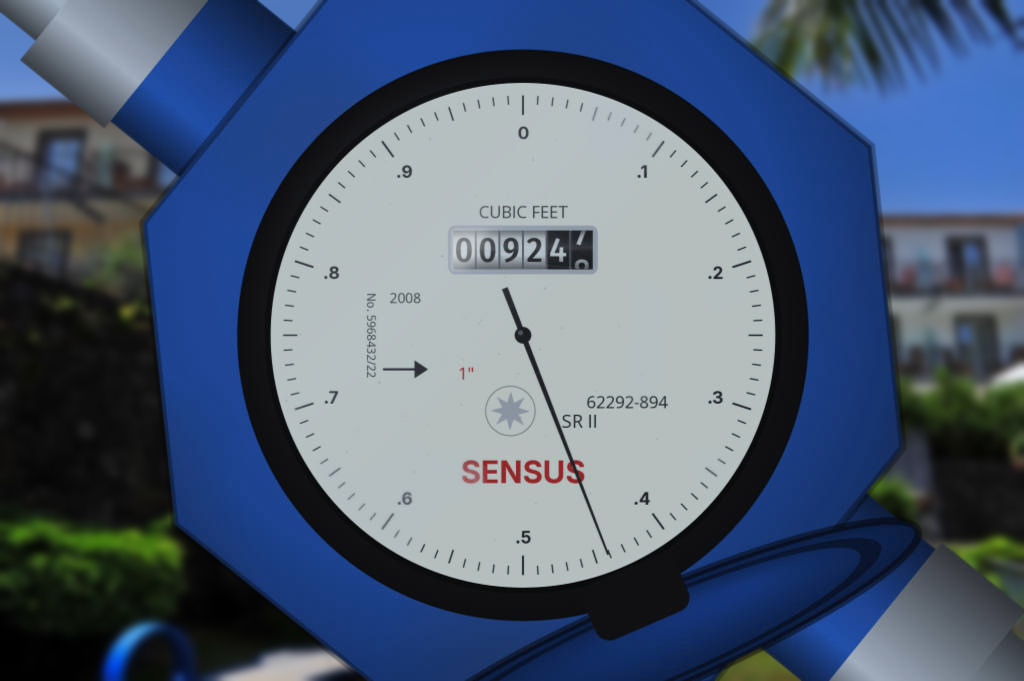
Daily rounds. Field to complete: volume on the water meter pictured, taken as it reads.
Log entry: 9247.44 ft³
